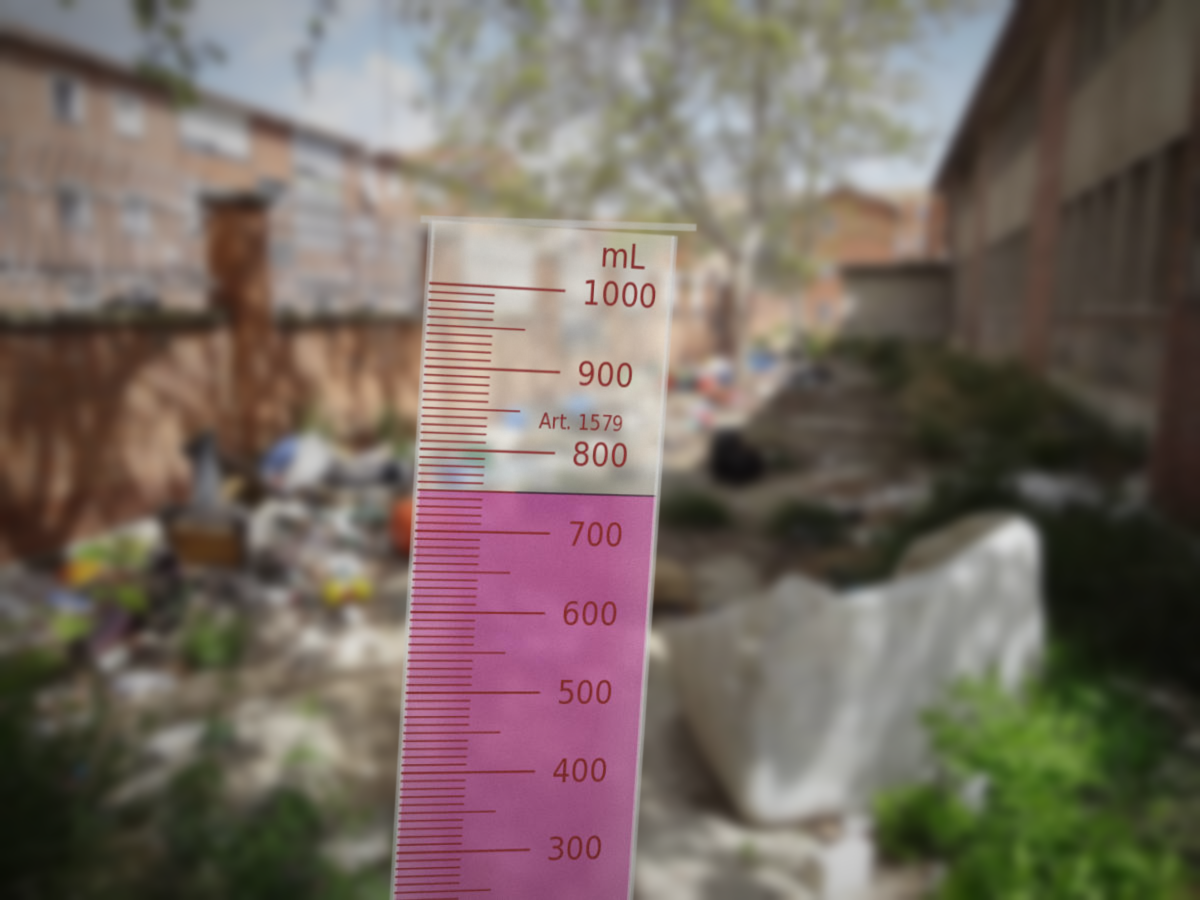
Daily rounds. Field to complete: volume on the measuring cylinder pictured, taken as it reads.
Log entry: 750 mL
